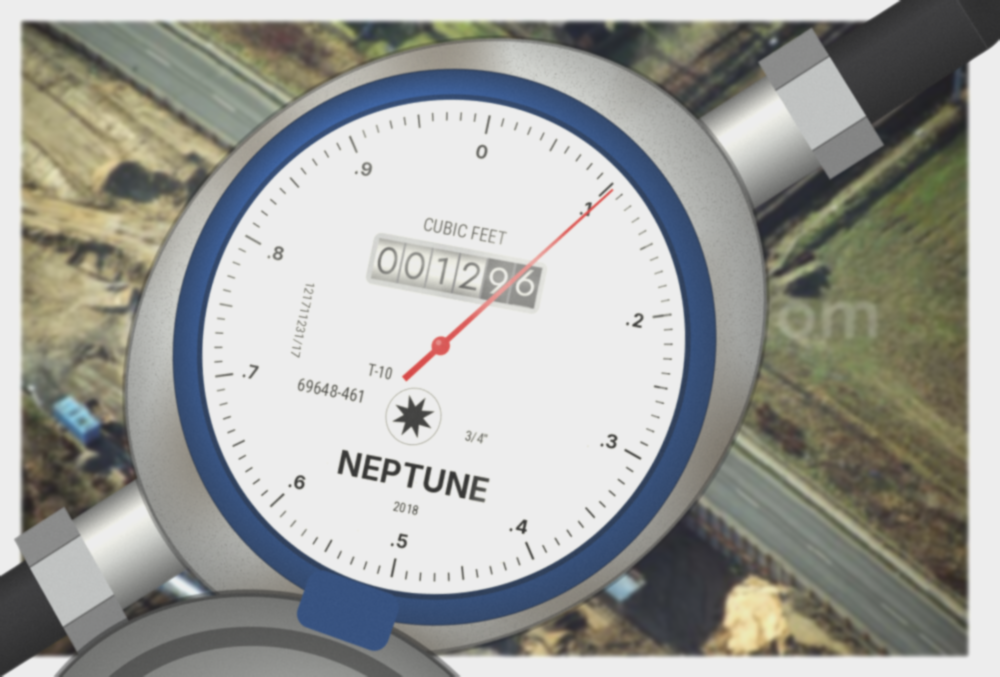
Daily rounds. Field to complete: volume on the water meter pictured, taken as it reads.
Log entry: 1296.10 ft³
